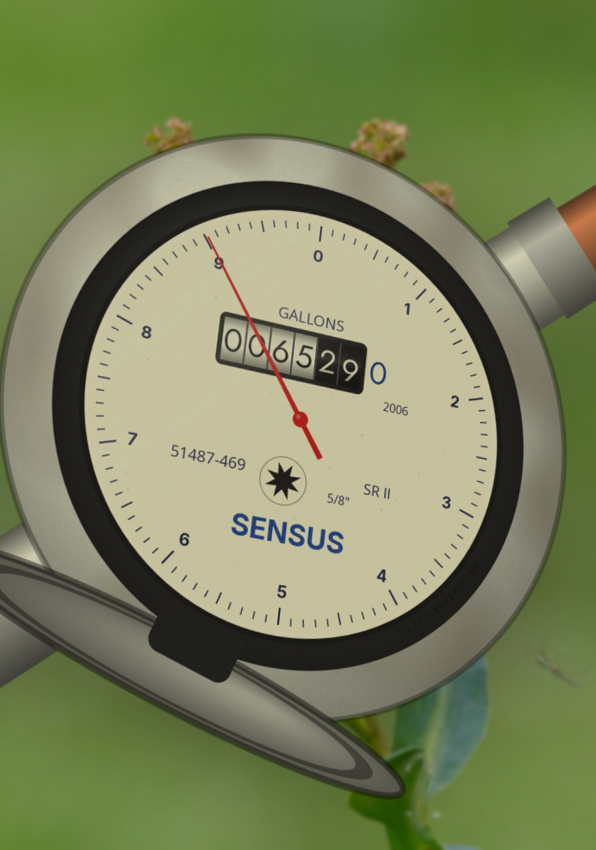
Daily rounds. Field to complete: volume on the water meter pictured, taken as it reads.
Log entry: 65289.0 gal
